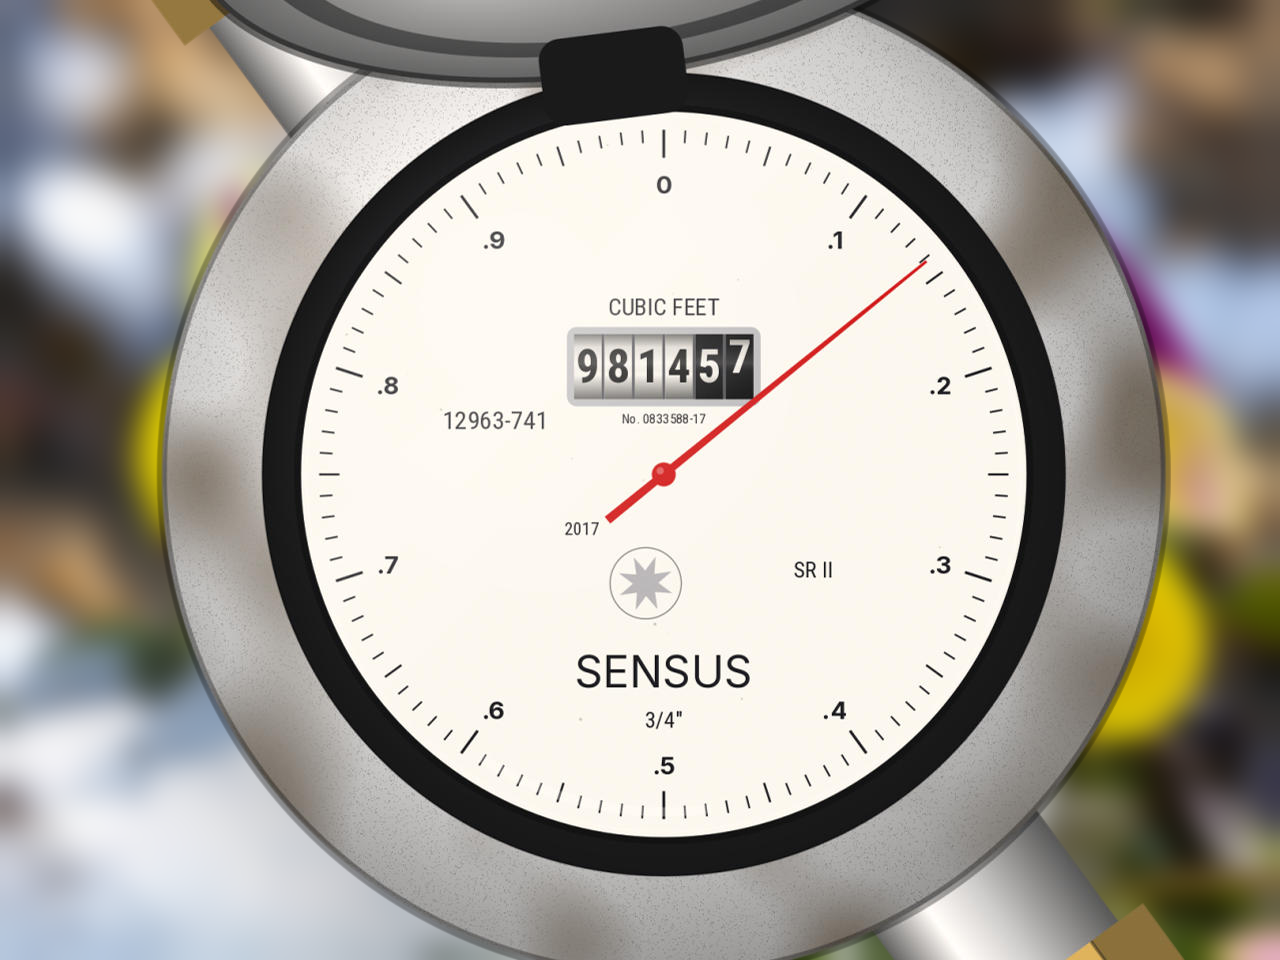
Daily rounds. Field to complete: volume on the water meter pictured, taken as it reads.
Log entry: 981457.14 ft³
